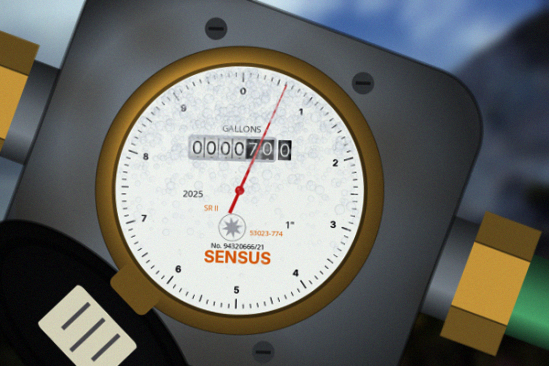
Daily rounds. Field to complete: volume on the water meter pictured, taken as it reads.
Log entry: 700.6 gal
